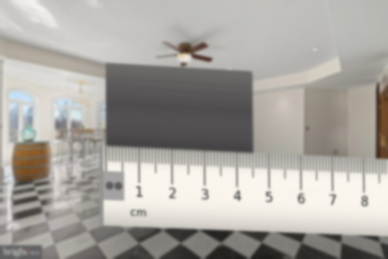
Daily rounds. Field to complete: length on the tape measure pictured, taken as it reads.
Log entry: 4.5 cm
